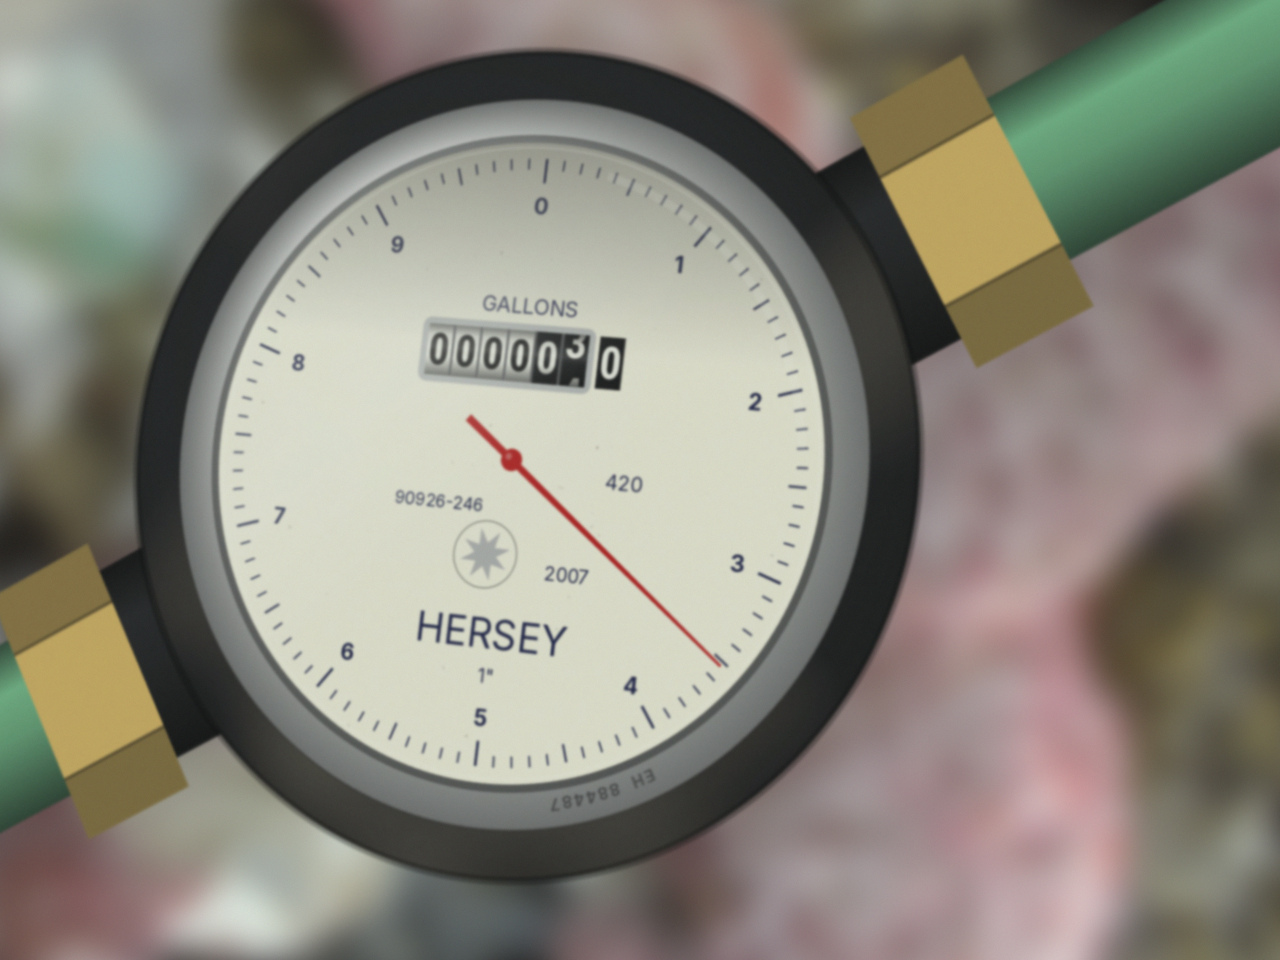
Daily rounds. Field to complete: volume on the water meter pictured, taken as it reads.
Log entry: 33.5 gal
